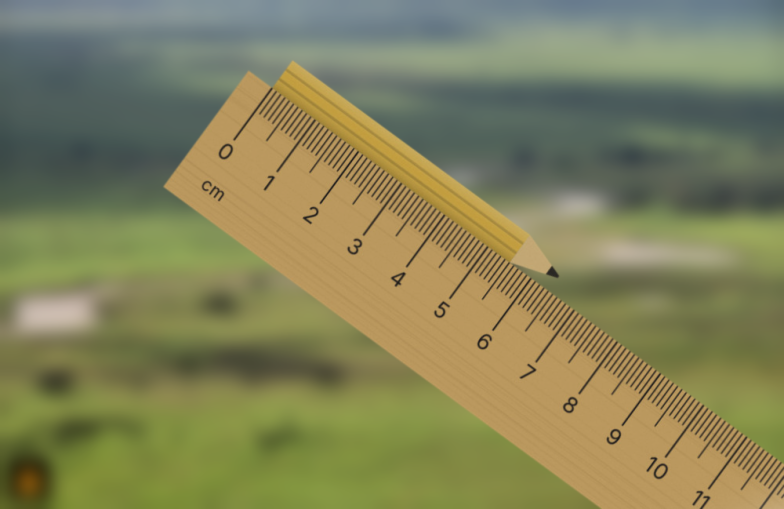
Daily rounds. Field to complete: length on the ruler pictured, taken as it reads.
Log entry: 6.4 cm
